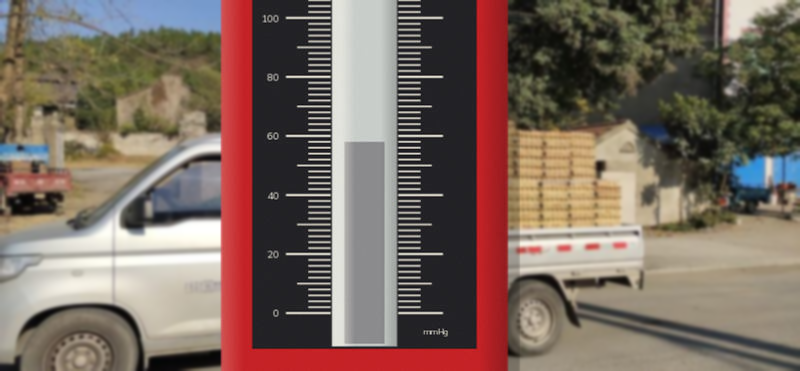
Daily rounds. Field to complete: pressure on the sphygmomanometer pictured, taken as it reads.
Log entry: 58 mmHg
